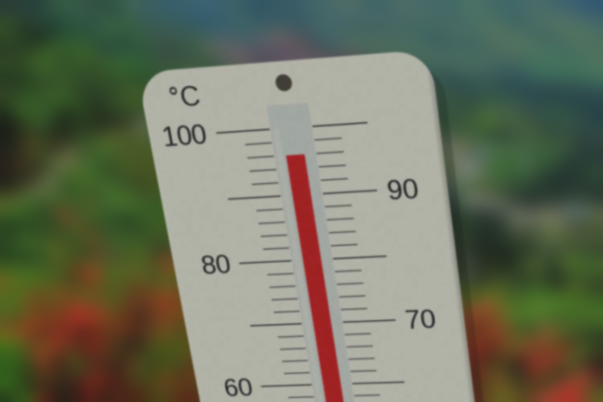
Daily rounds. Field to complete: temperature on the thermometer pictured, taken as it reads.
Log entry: 96 °C
